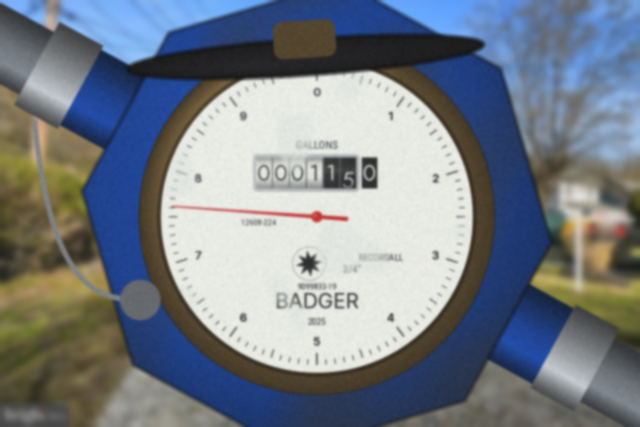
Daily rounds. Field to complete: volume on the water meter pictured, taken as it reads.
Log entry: 1147.6 gal
